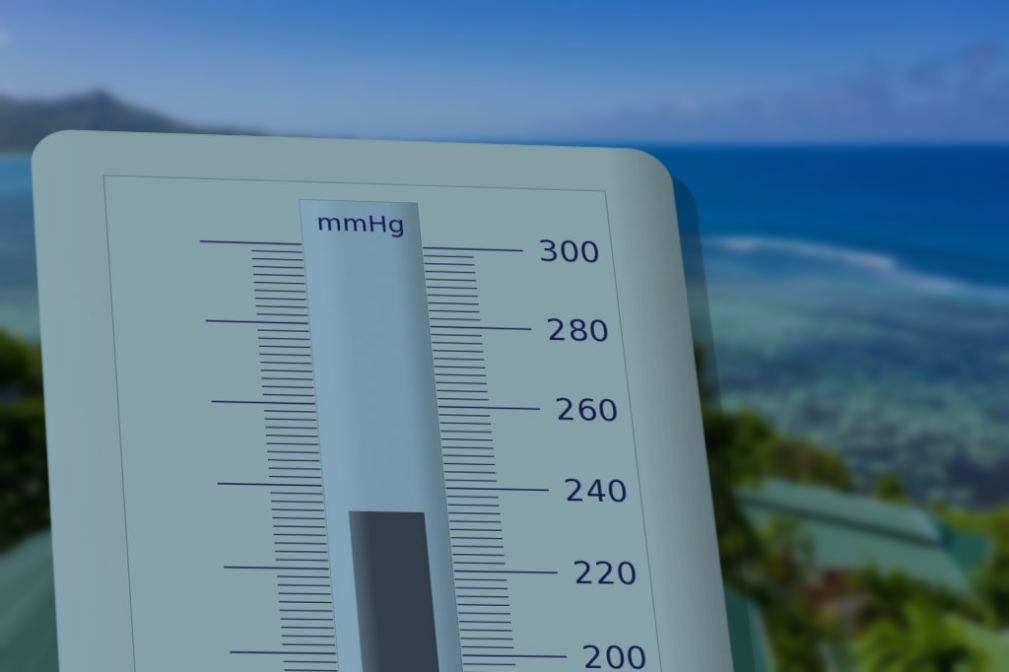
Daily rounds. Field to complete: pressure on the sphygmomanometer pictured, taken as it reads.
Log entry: 234 mmHg
